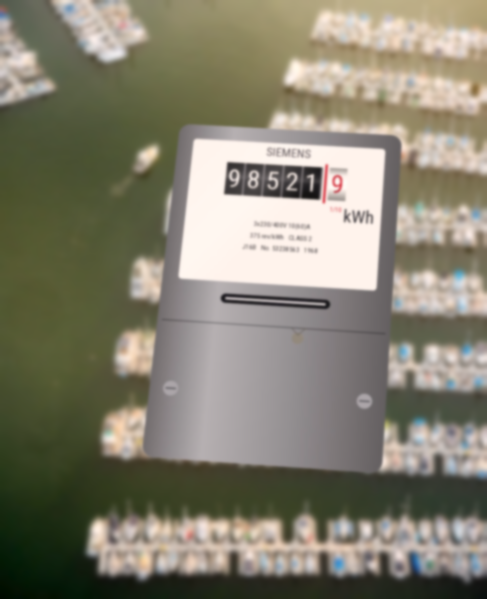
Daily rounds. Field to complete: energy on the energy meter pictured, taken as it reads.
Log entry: 98521.9 kWh
